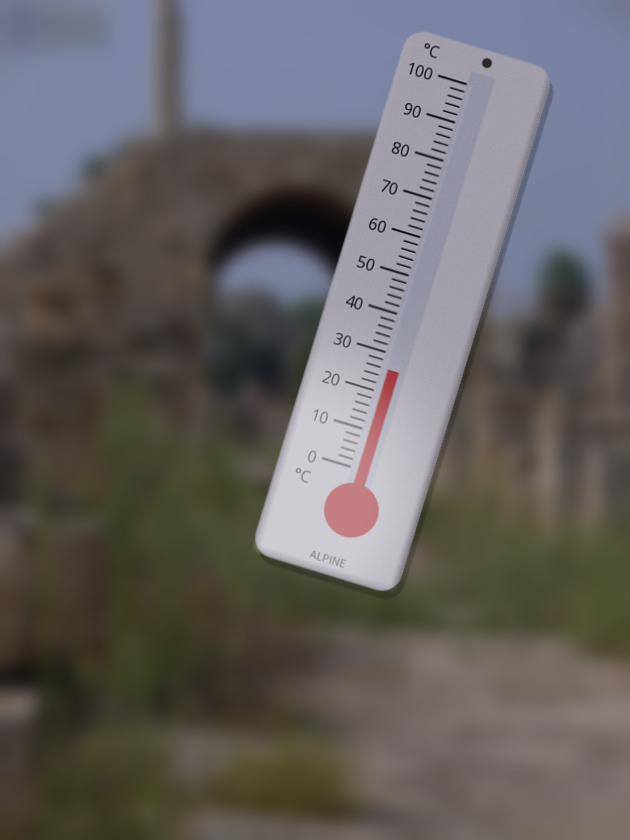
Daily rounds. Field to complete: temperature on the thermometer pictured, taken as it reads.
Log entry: 26 °C
